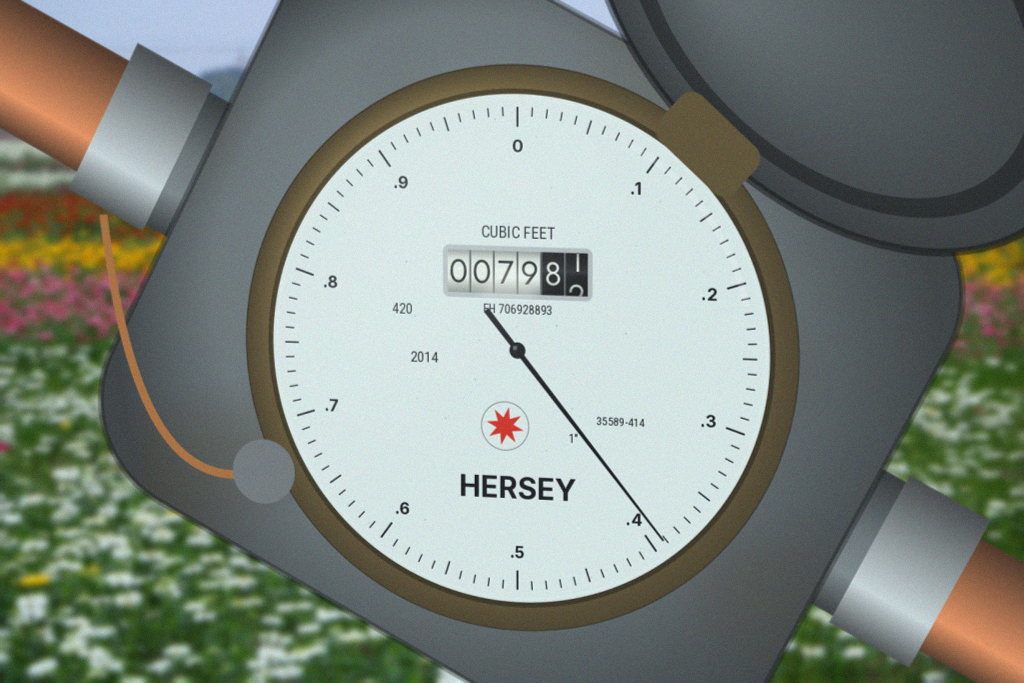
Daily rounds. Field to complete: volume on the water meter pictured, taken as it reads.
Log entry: 7981.39 ft³
